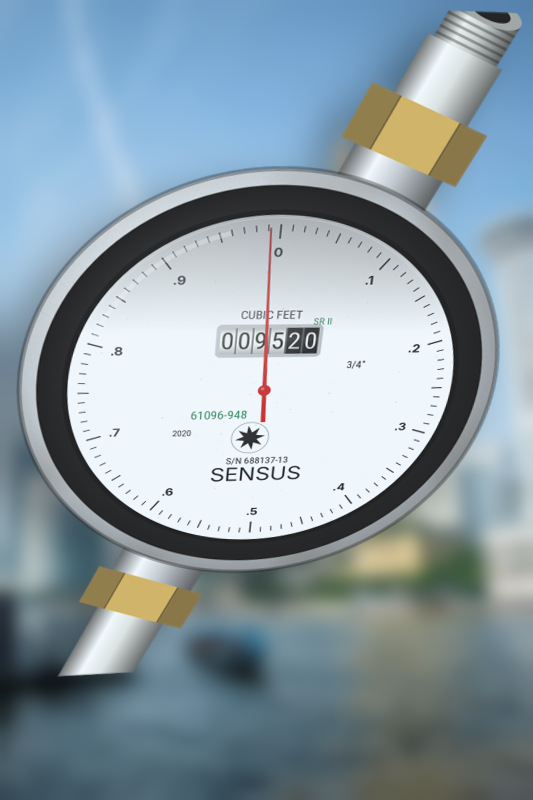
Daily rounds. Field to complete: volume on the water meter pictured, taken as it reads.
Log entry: 9519.99 ft³
